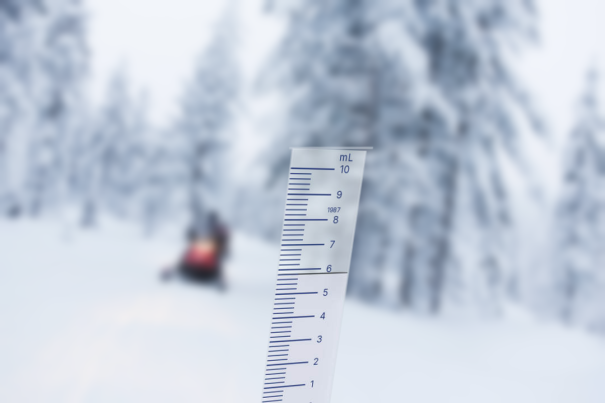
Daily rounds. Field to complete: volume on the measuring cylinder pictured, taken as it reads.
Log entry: 5.8 mL
